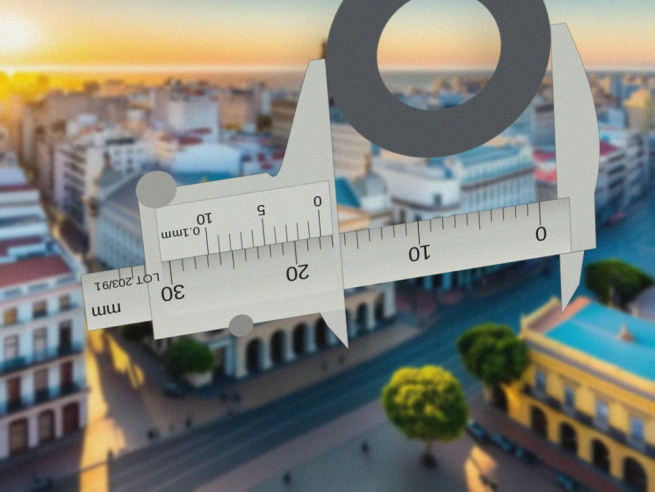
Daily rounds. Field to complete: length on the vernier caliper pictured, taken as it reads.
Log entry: 17.9 mm
